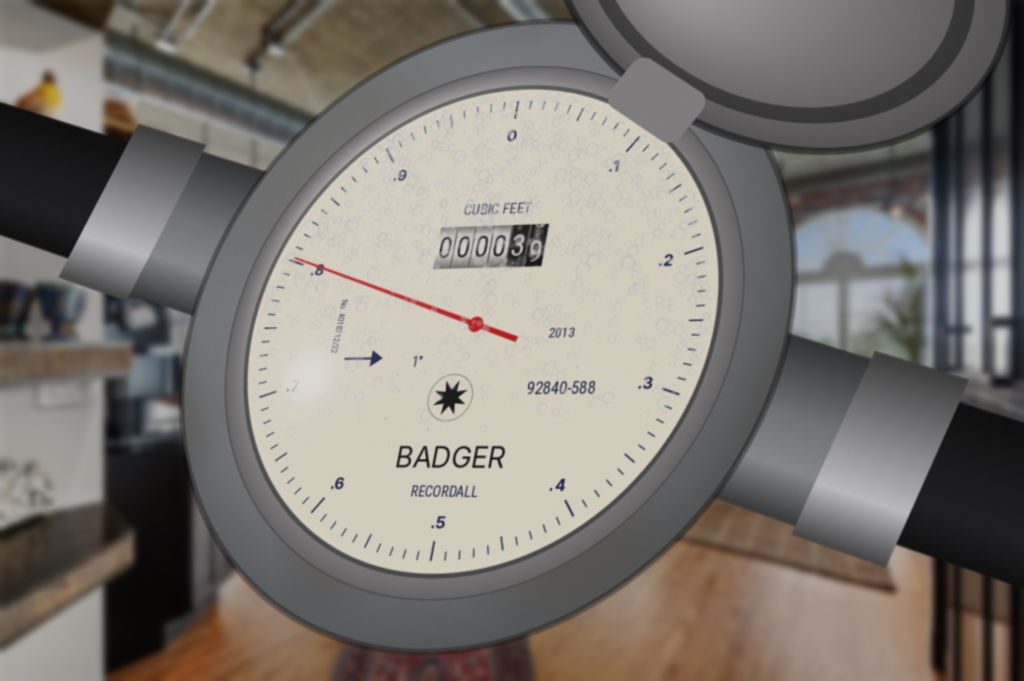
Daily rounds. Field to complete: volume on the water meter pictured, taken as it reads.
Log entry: 38.80 ft³
